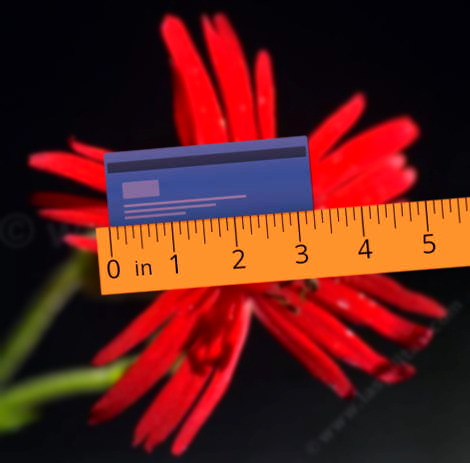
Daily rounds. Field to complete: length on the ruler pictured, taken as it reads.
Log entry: 3.25 in
